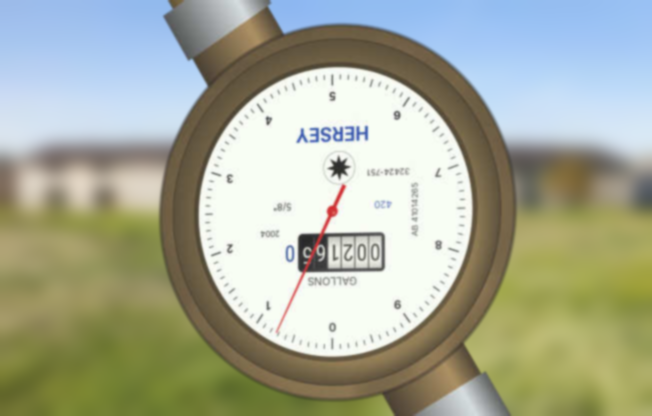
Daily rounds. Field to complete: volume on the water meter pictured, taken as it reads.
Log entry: 21650.7 gal
